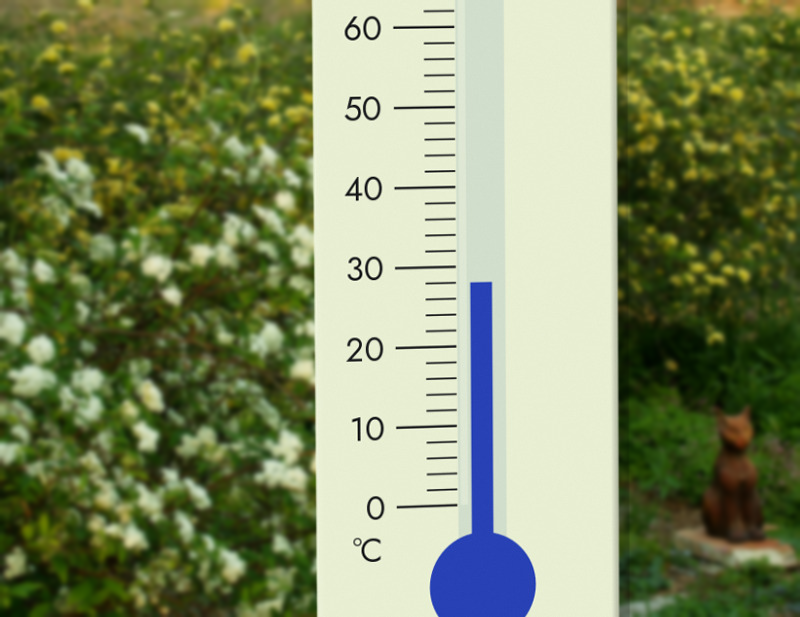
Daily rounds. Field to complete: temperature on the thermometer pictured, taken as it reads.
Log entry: 28 °C
